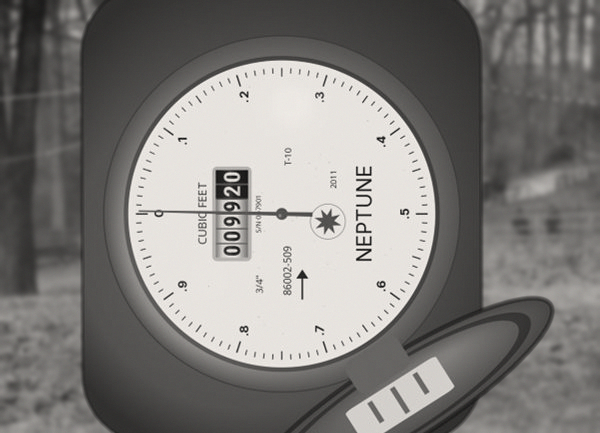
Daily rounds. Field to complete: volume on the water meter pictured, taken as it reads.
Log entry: 9920.00 ft³
